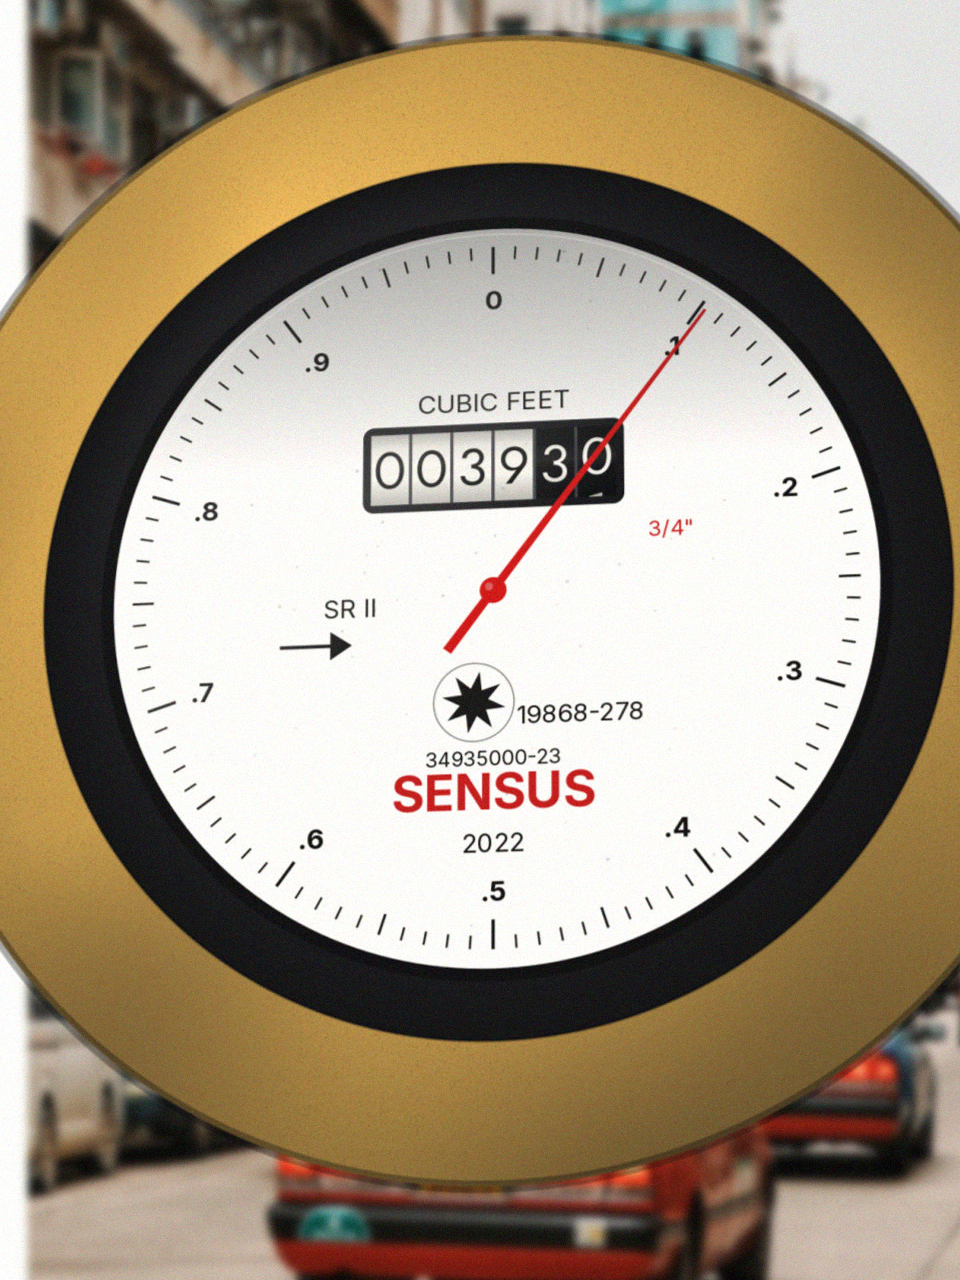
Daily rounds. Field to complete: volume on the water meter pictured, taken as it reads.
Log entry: 3930.10 ft³
